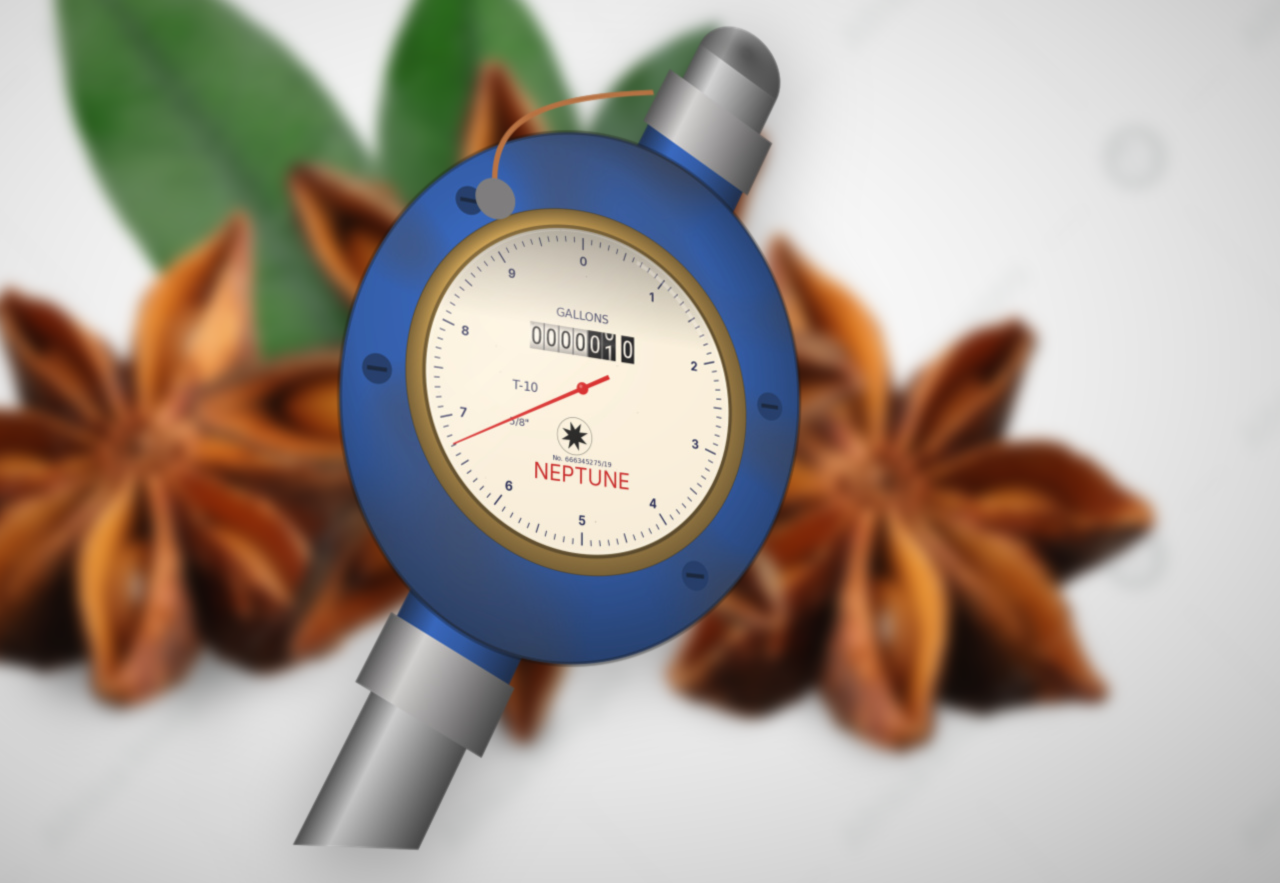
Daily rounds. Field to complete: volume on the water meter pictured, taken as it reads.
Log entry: 6.7 gal
